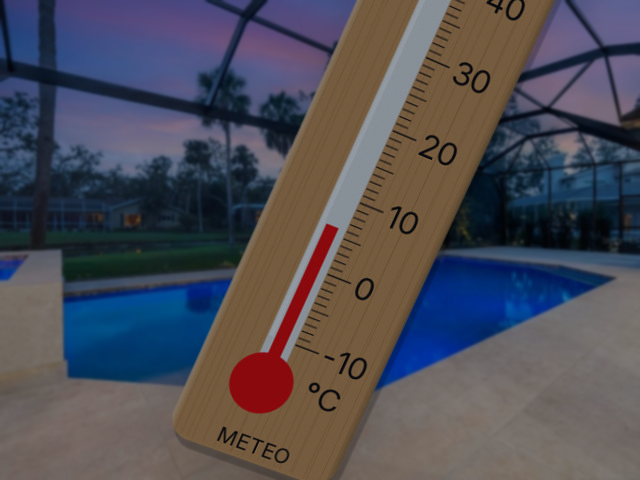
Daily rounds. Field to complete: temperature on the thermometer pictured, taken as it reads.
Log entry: 6 °C
